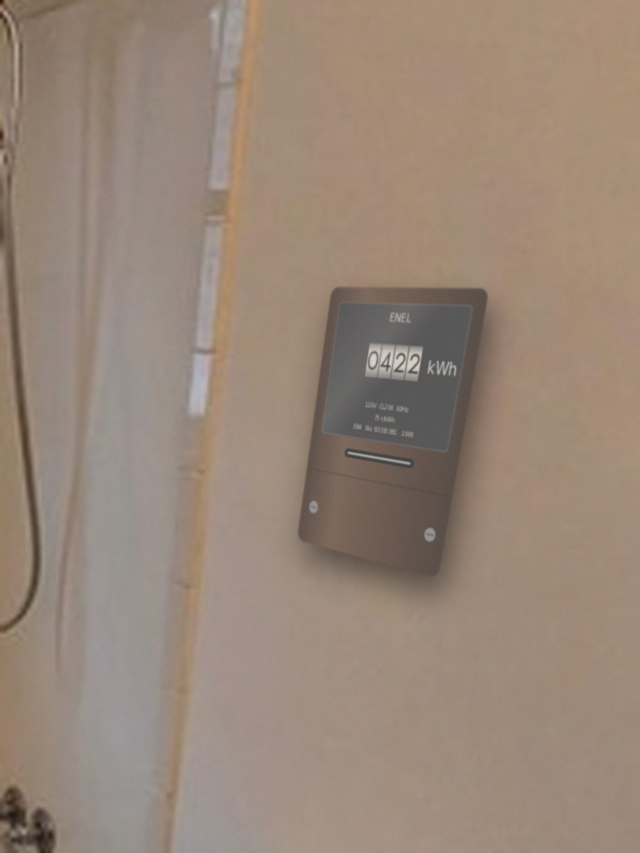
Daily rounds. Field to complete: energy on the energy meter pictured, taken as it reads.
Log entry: 422 kWh
